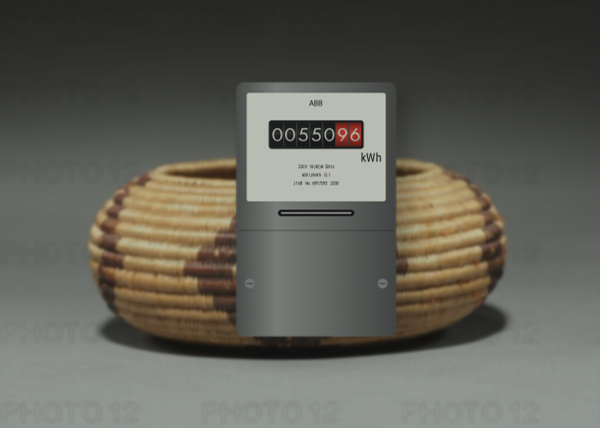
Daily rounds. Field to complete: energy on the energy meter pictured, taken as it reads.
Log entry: 550.96 kWh
